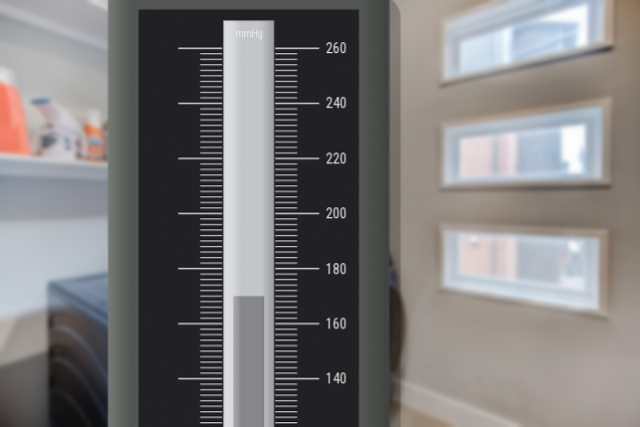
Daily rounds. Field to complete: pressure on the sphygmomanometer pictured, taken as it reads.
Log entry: 170 mmHg
